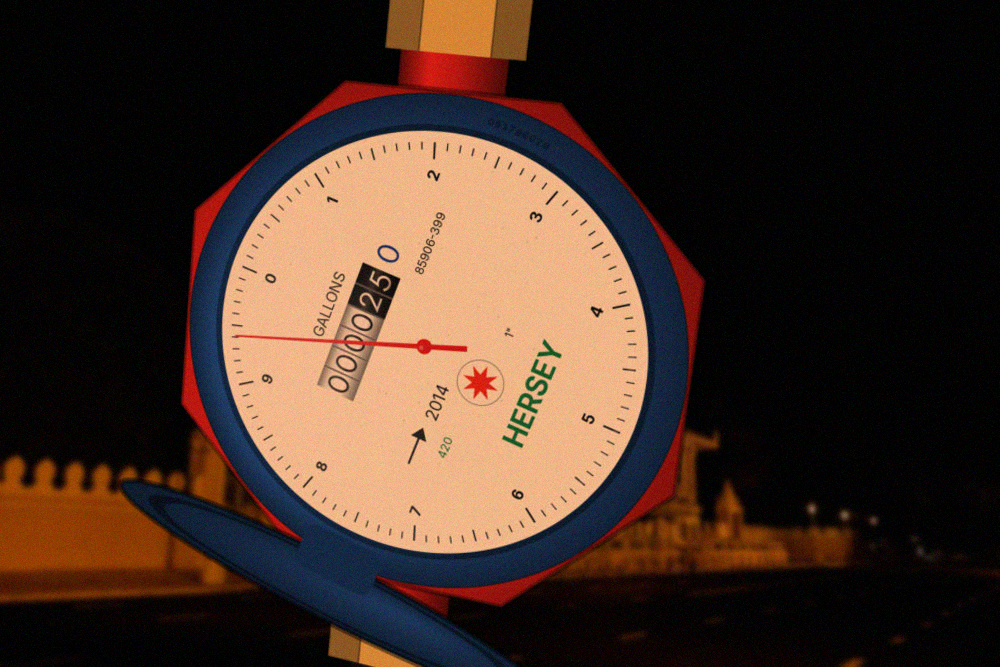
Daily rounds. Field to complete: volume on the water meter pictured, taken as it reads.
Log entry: 249.4 gal
